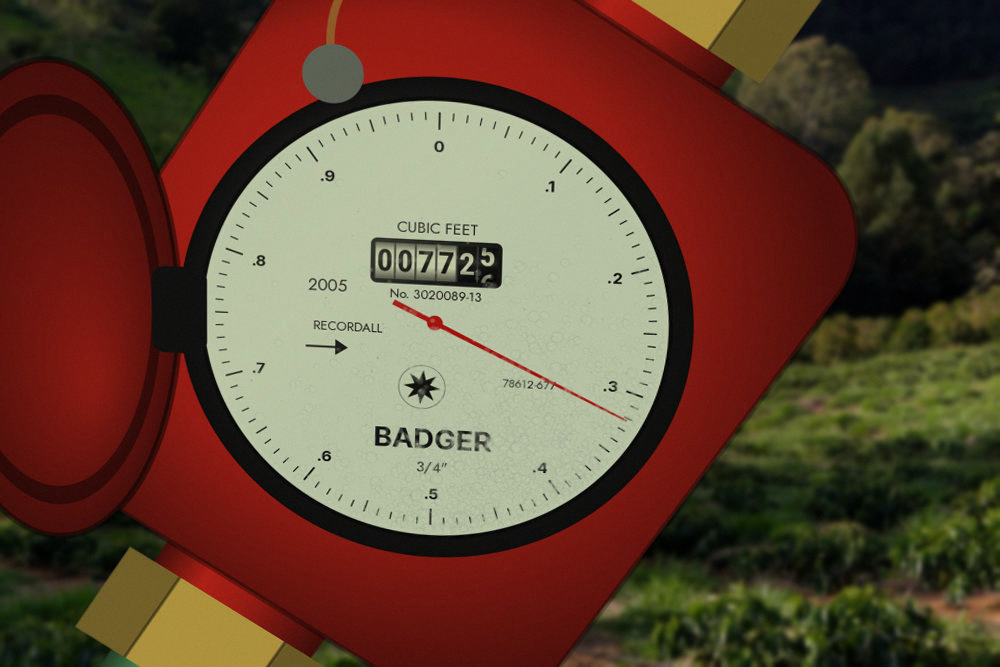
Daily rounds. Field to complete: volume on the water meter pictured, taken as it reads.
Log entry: 7725.32 ft³
